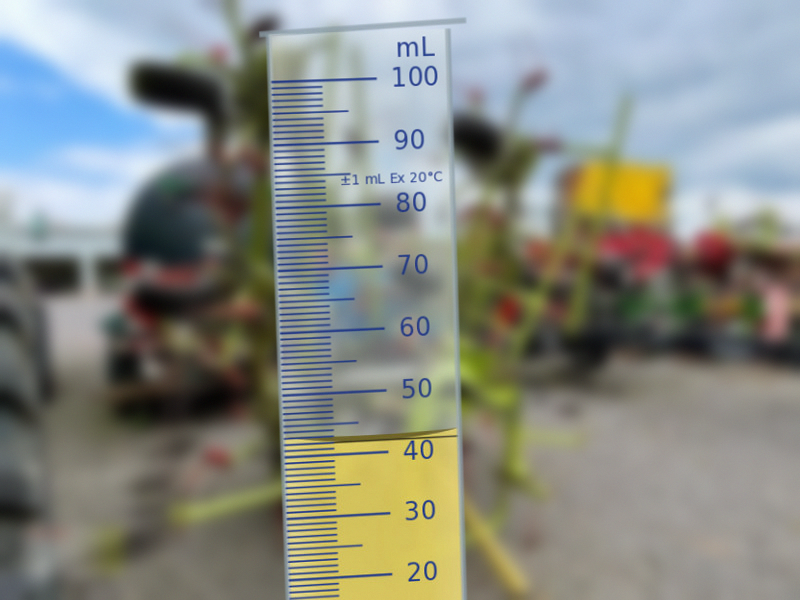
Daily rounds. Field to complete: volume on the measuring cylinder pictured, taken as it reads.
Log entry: 42 mL
